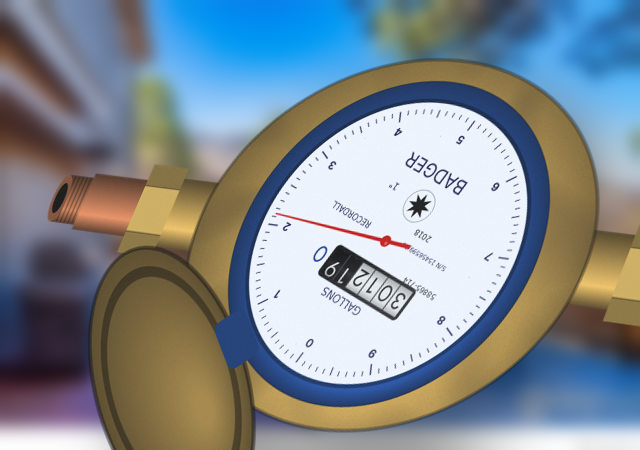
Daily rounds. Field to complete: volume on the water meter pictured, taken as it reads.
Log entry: 3012192.1 gal
